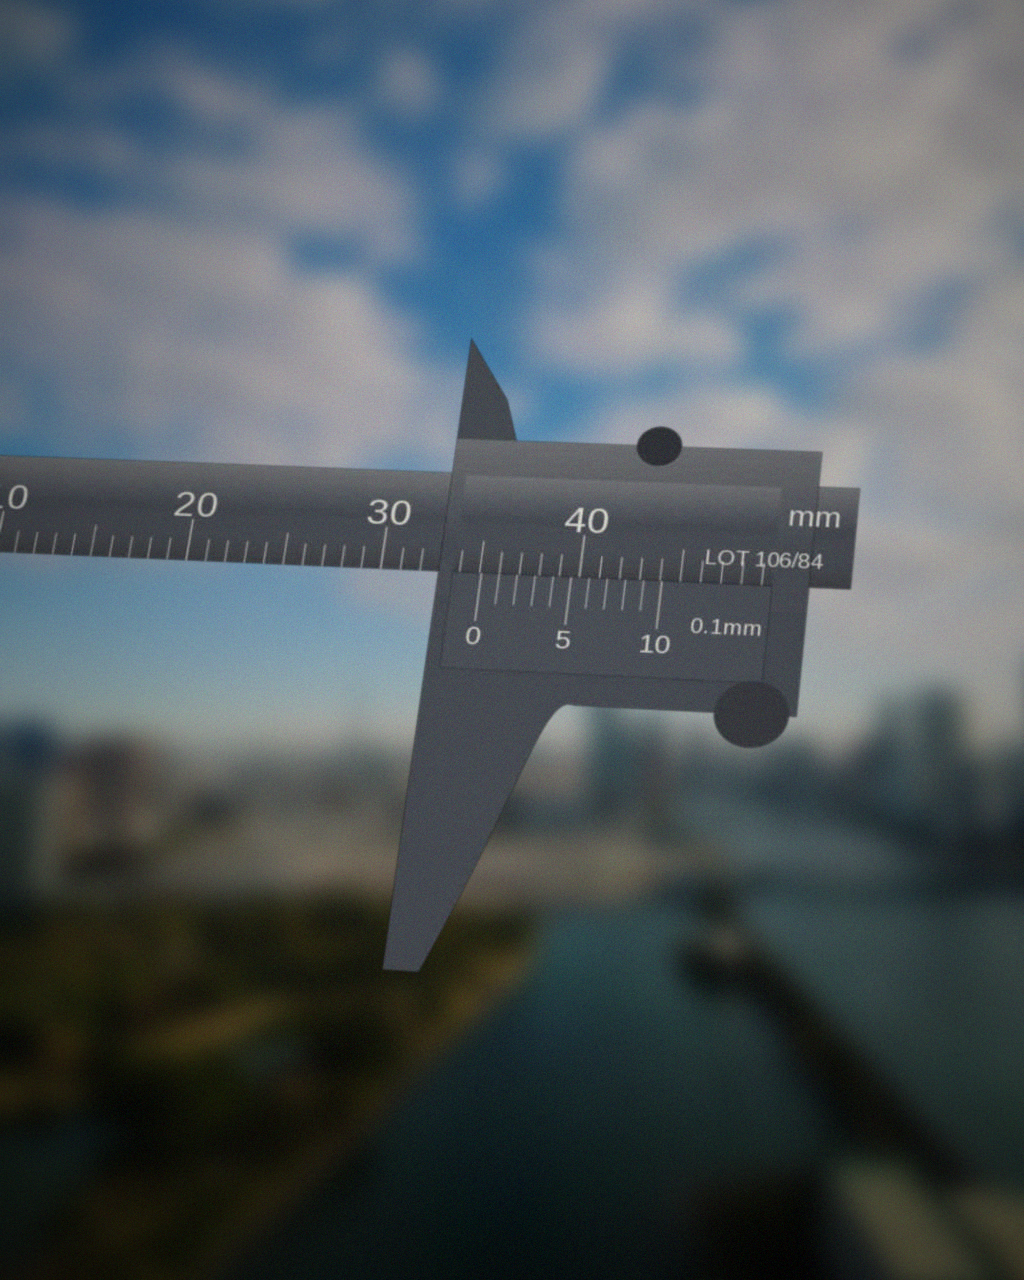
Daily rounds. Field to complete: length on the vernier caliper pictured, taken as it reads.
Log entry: 35.1 mm
